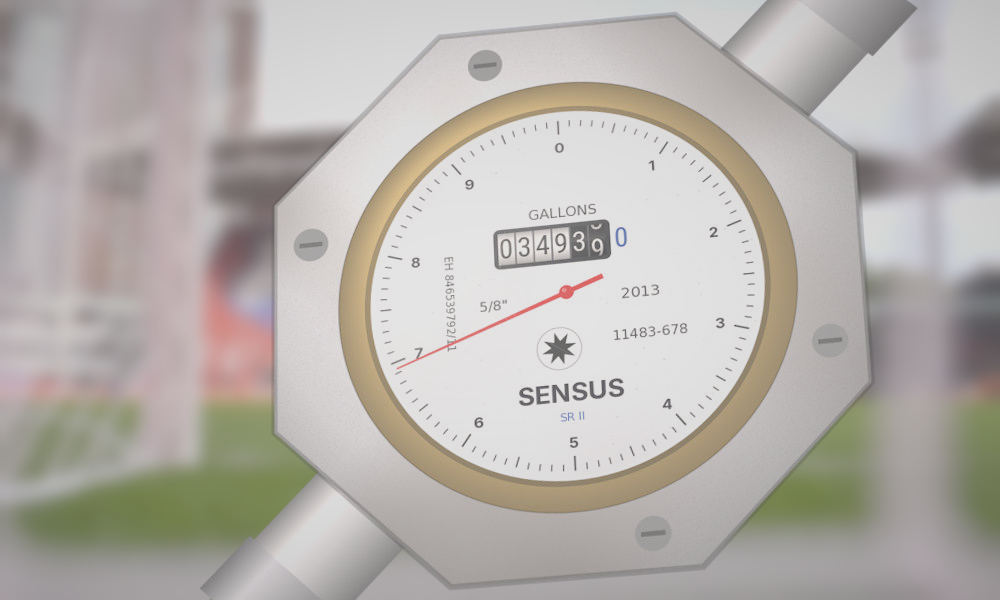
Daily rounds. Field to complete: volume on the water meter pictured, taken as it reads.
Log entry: 349386.9 gal
